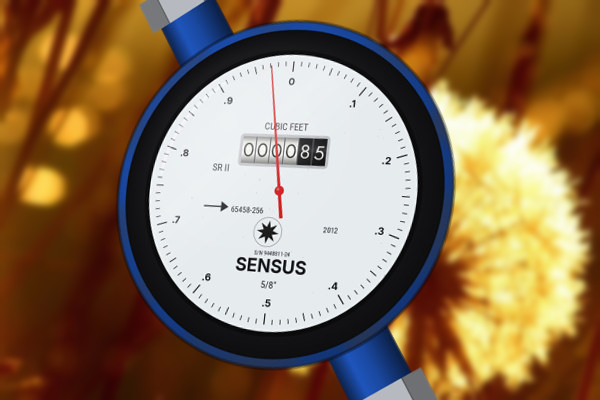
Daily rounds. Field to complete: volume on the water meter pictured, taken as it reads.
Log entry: 84.97 ft³
